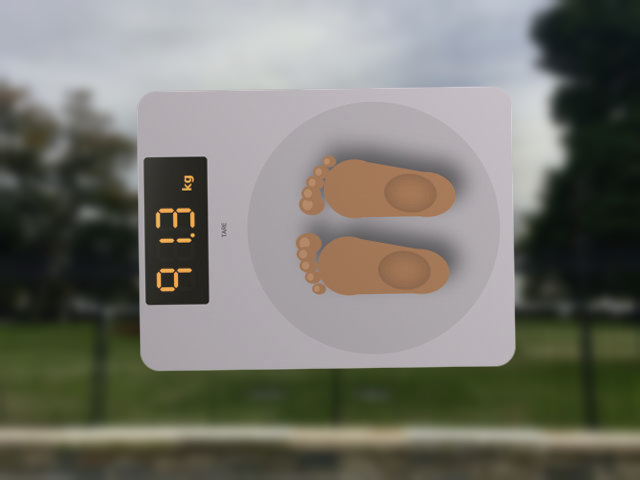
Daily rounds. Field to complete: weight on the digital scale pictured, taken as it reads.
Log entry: 91.3 kg
